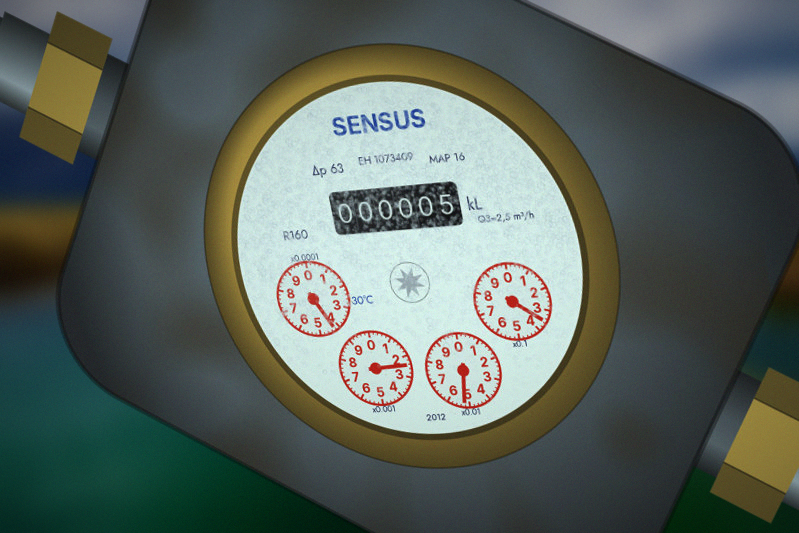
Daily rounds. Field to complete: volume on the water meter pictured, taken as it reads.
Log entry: 5.3524 kL
